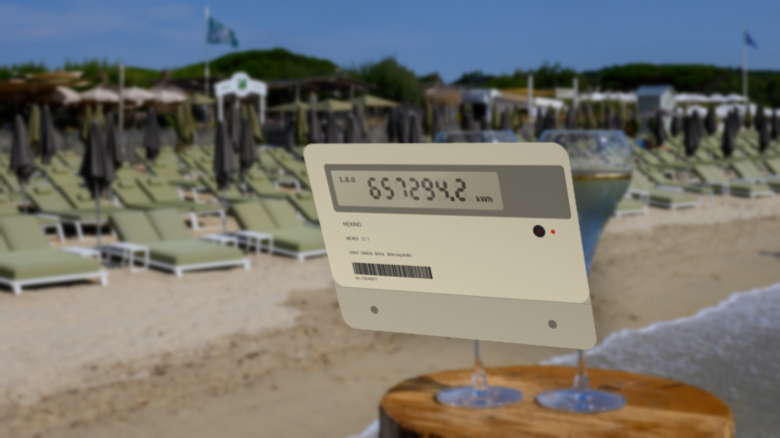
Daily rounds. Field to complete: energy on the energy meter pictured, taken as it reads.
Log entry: 657294.2 kWh
